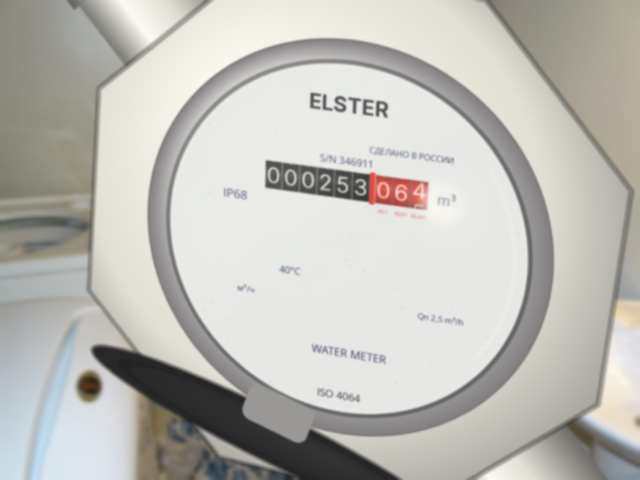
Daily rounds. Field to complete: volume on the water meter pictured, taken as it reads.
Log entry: 253.064 m³
